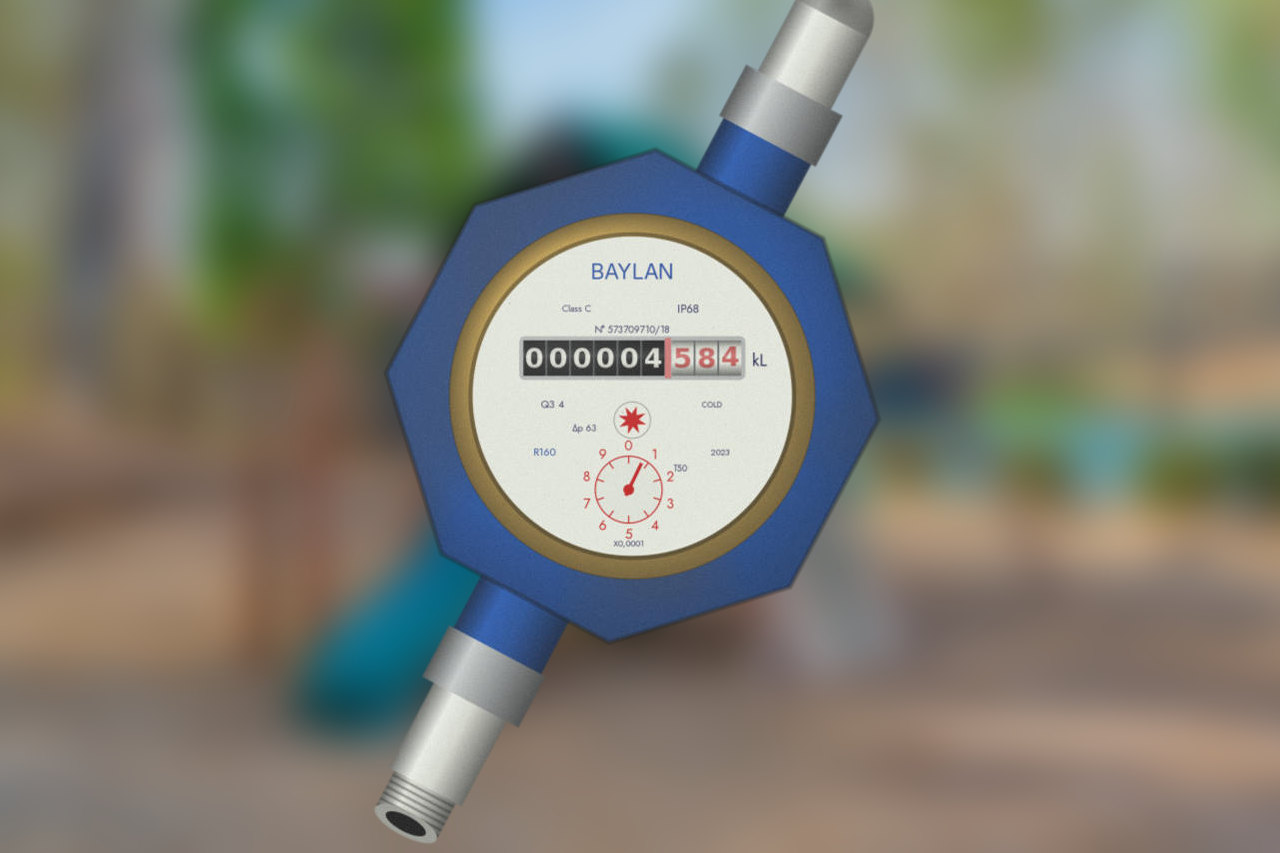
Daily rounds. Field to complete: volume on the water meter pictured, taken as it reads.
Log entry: 4.5840 kL
